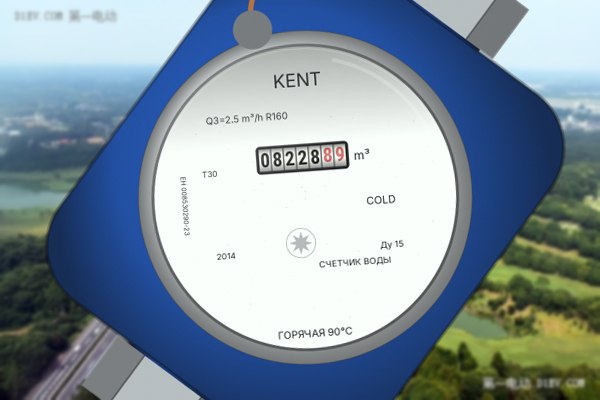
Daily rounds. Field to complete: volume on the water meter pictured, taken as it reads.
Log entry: 8228.89 m³
